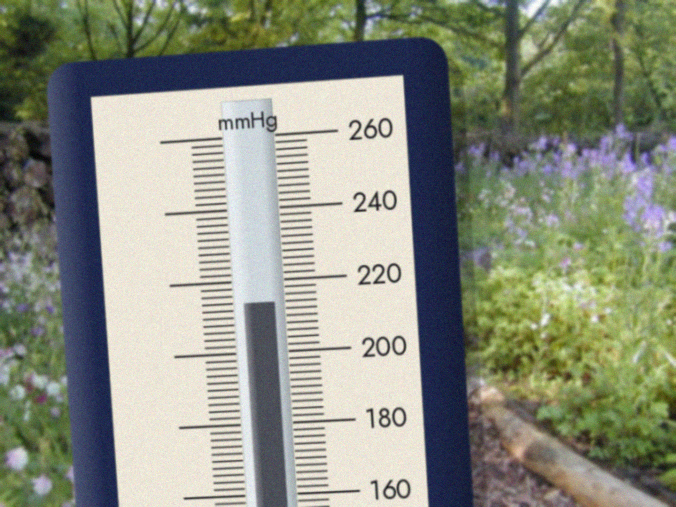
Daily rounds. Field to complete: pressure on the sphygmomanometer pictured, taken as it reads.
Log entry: 214 mmHg
